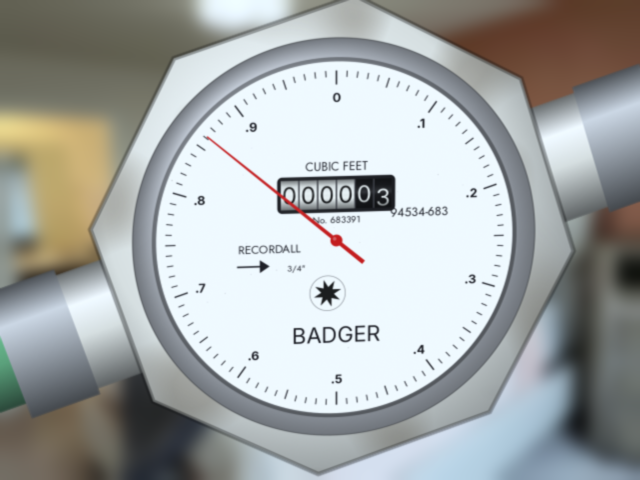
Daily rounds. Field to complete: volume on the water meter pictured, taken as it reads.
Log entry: 2.86 ft³
